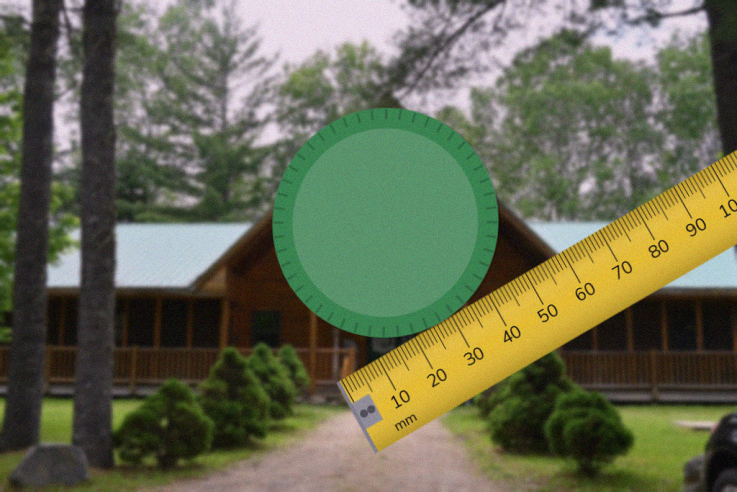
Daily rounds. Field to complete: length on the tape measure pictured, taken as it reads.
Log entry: 54 mm
